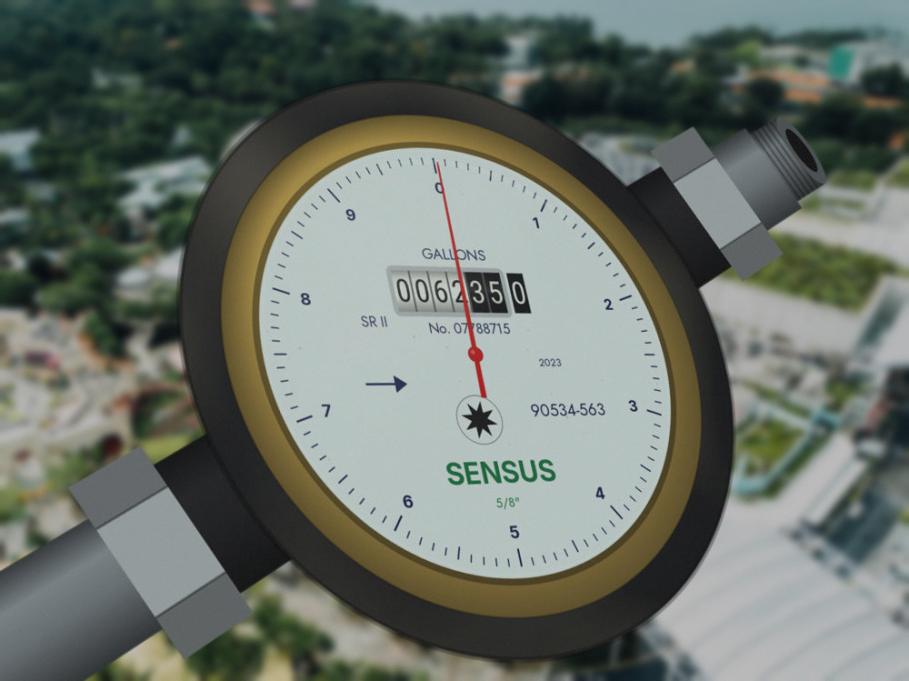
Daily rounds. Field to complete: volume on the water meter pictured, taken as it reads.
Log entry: 62350.0 gal
